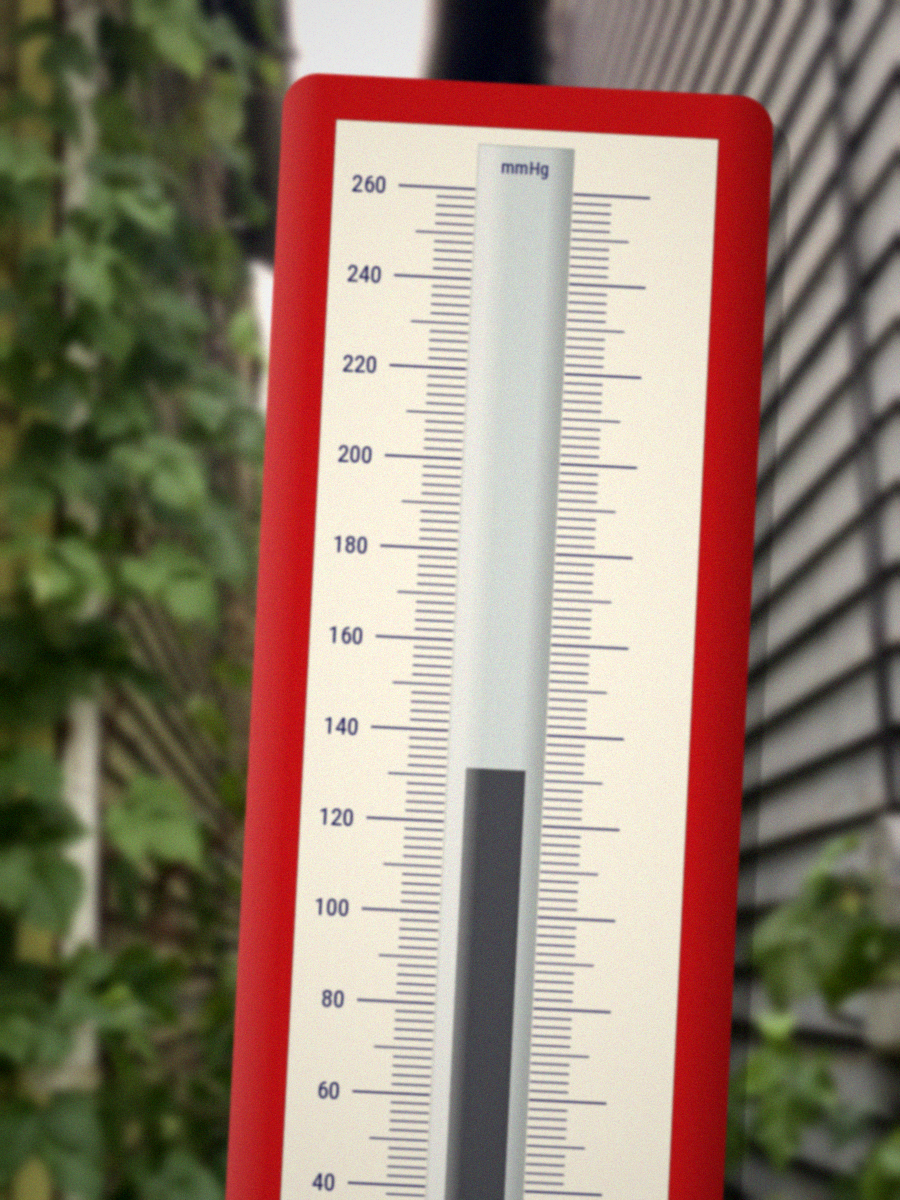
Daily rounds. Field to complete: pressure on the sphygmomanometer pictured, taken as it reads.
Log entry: 132 mmHg
